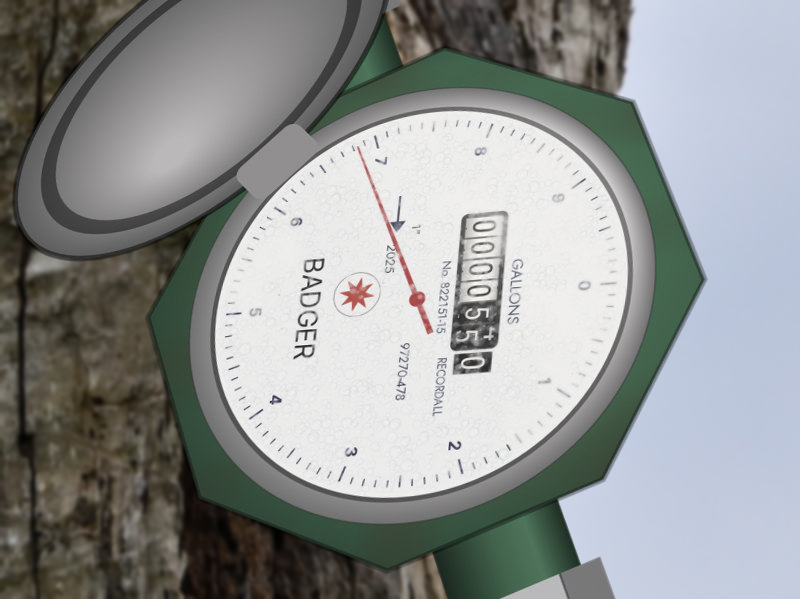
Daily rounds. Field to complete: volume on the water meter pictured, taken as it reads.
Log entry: 546.8 gal
